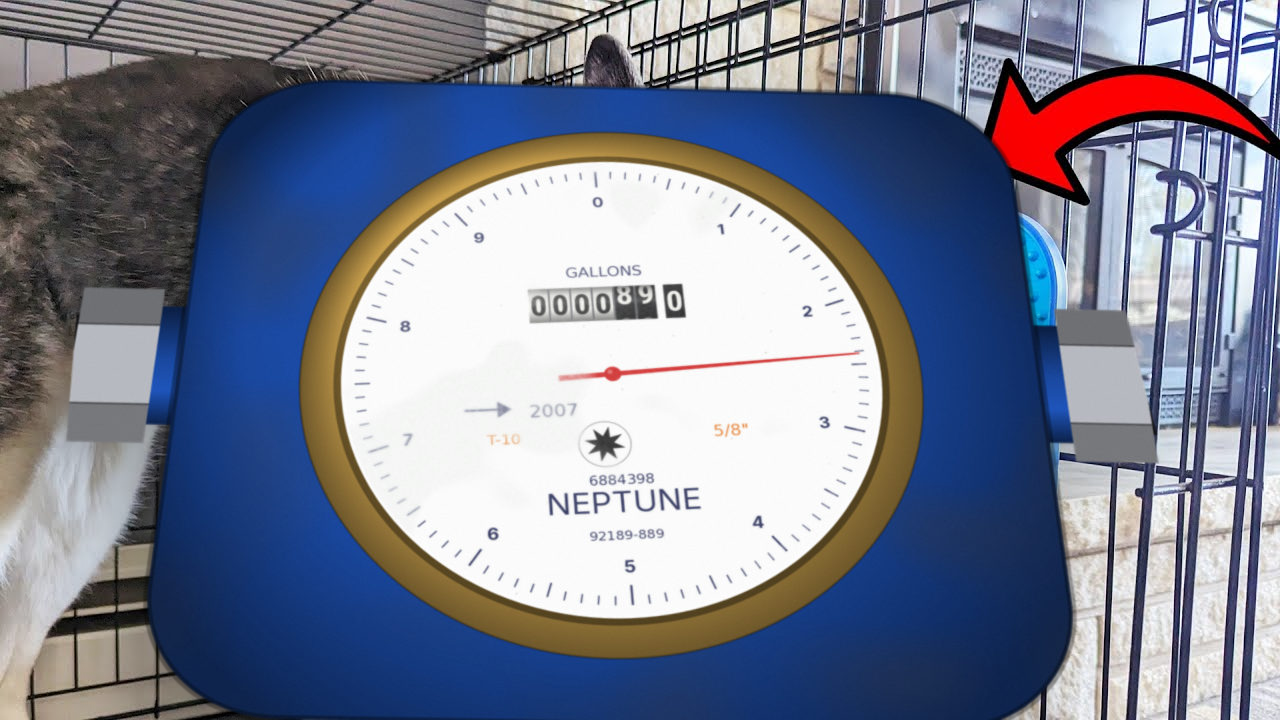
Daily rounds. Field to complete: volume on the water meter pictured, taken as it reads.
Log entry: 892.4 gal
